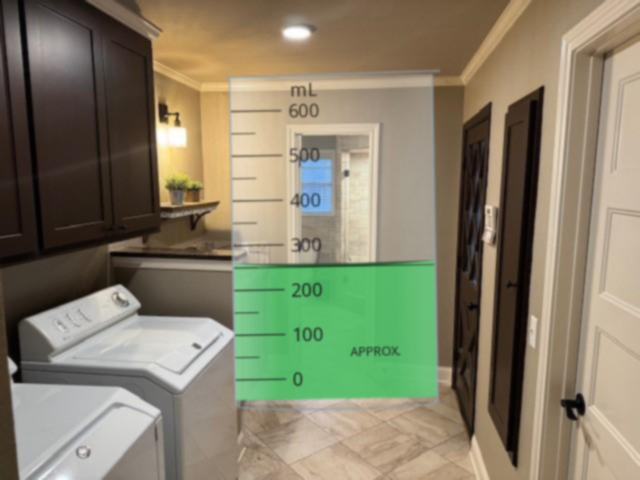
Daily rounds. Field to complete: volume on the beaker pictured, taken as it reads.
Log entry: 250 mL
